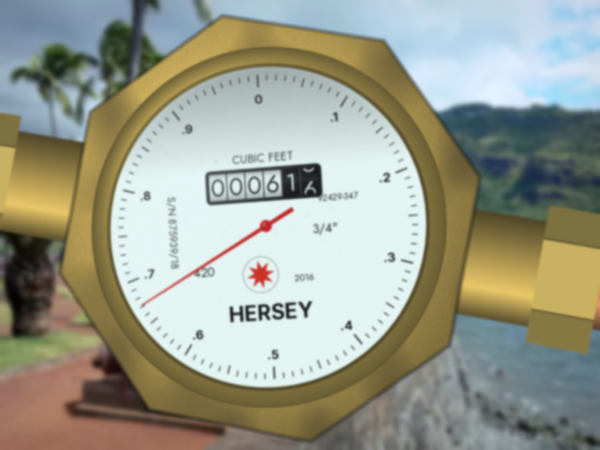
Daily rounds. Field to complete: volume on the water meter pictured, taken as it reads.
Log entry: 615.67 ft³
